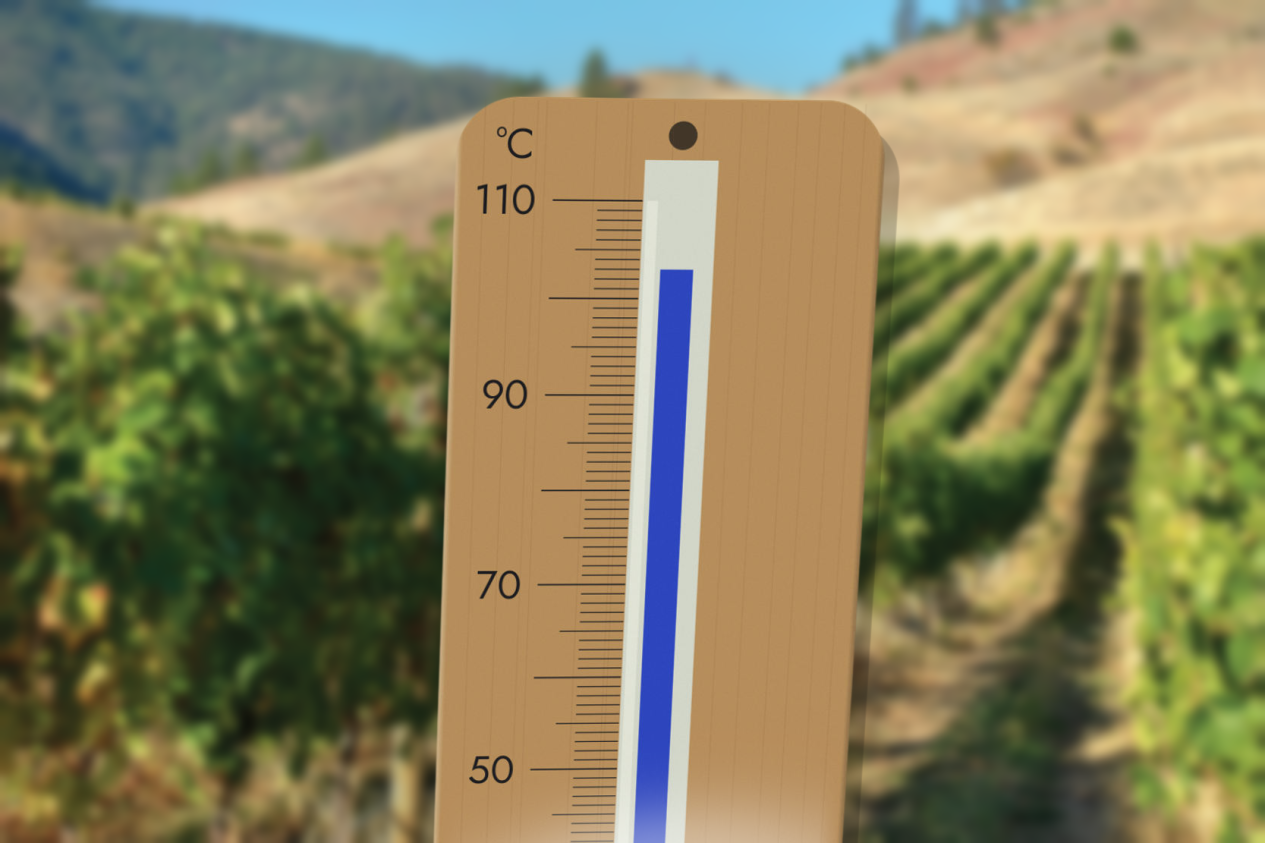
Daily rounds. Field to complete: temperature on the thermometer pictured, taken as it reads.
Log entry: 103 °C
